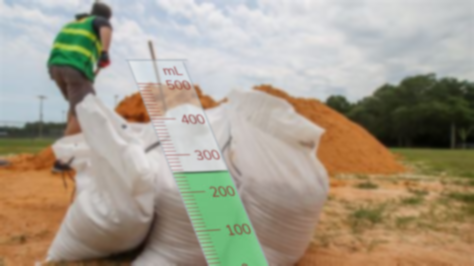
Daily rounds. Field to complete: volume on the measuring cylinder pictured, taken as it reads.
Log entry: 250 mL
